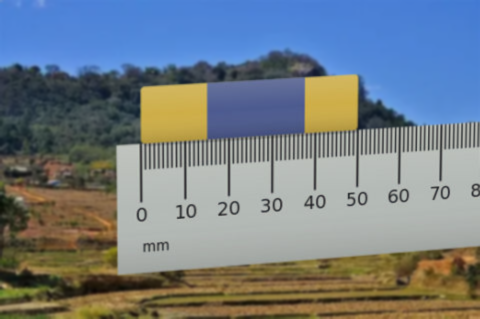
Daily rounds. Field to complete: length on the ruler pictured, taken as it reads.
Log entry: 50 mm
